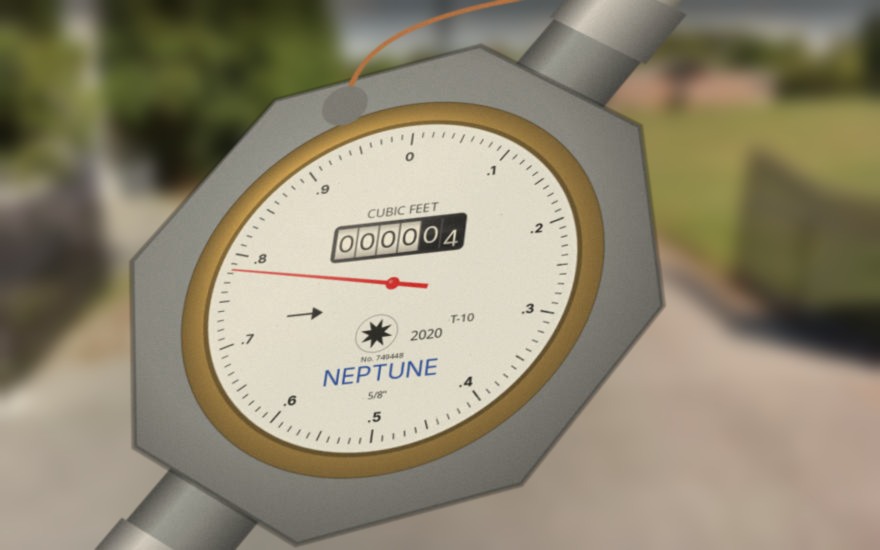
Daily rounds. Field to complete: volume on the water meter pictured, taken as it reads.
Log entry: 3.78 ft³
